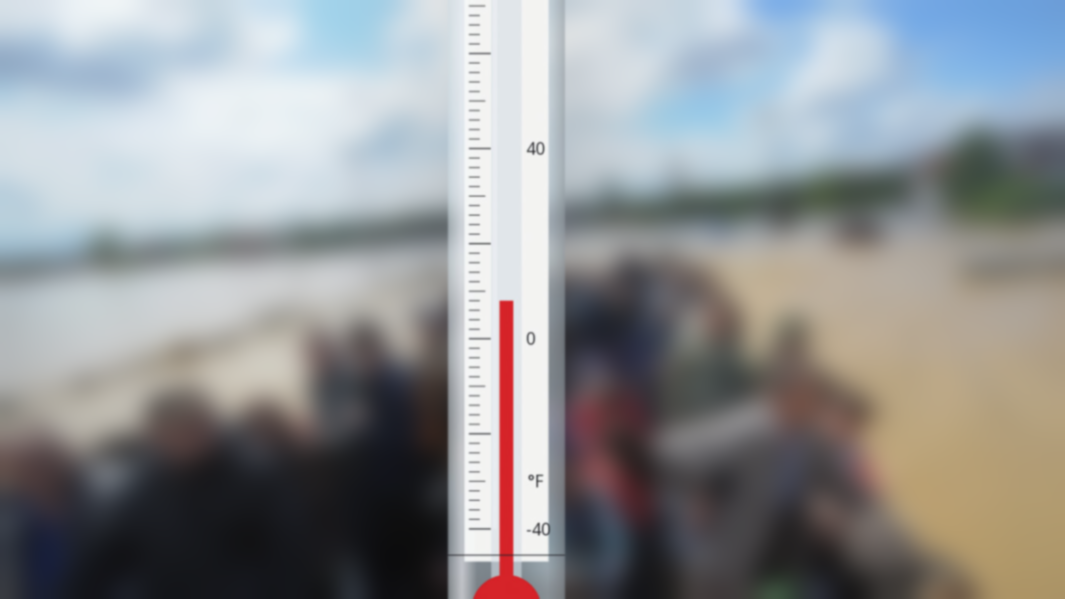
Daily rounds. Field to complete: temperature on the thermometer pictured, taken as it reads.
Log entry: 8 °F
